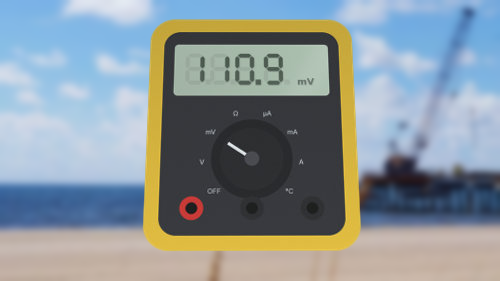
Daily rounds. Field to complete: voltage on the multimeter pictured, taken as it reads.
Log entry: 110.9 mV
